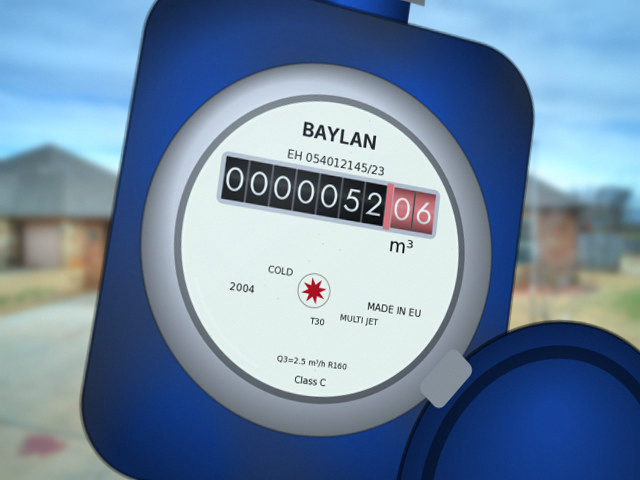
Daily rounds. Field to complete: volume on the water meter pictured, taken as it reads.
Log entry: 52.06 m³
